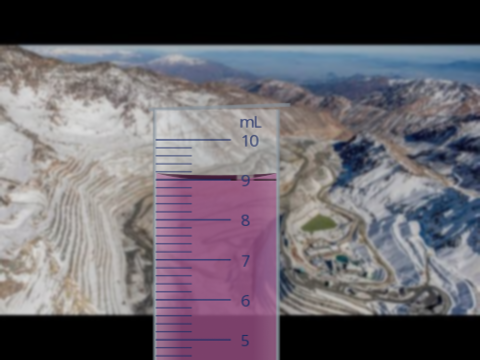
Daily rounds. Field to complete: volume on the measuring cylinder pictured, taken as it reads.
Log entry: 9 mL
